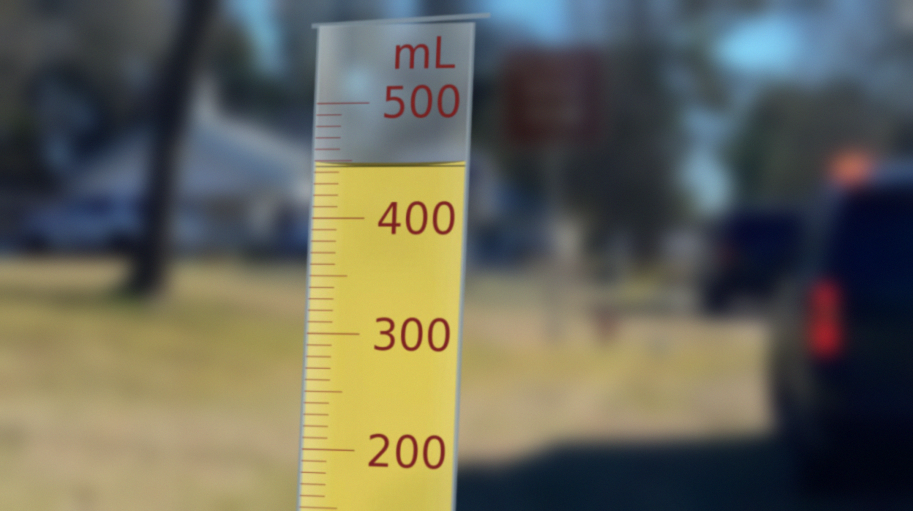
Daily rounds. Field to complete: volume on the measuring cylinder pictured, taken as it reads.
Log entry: 445 mL
